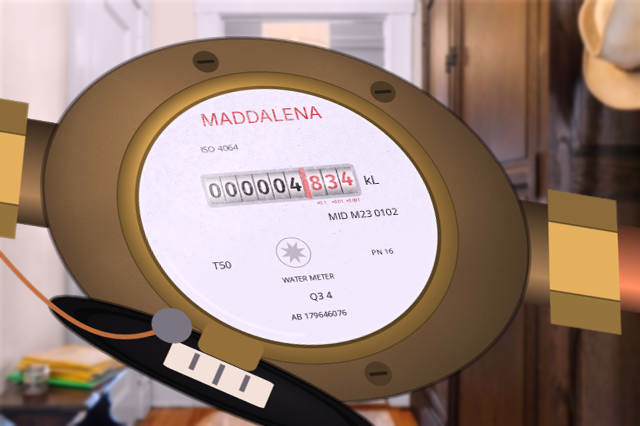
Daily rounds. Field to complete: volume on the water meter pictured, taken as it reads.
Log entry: 4.834 kL
